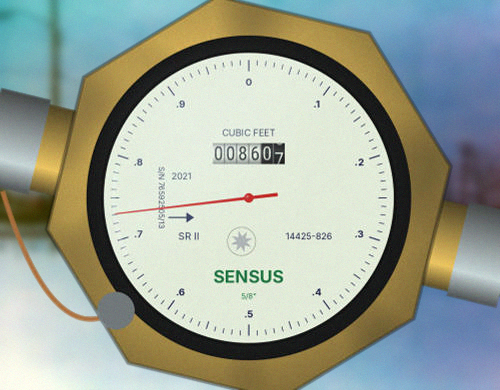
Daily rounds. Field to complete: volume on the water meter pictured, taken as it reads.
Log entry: 8606.73 ft³
